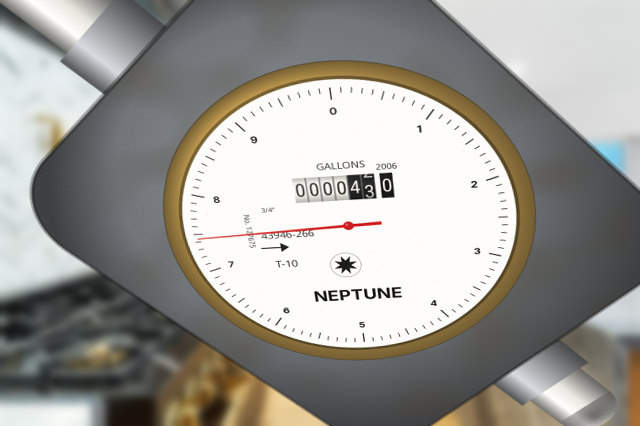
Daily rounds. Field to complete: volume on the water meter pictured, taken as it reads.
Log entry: 427.4 gal
